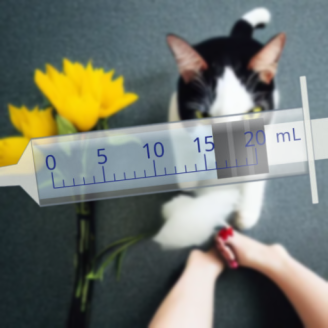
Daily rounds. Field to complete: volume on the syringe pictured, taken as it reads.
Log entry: 16 mL
